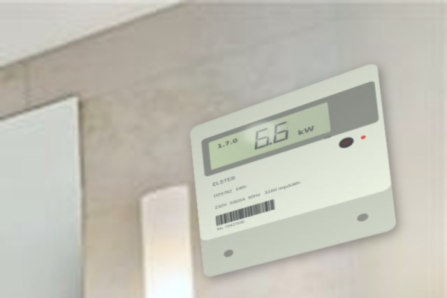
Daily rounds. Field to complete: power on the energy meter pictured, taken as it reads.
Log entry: 6.6 kW
